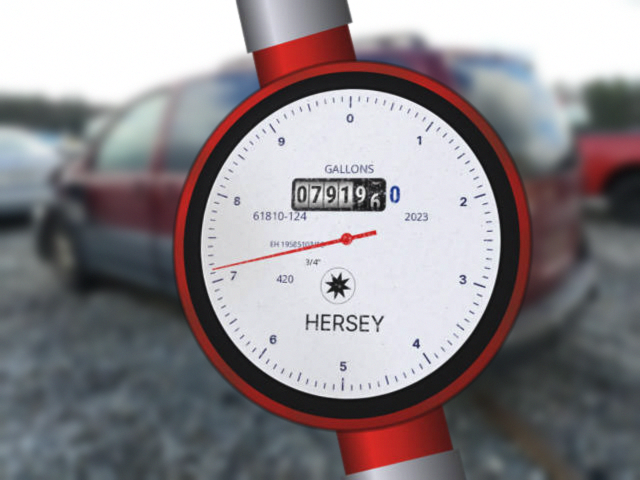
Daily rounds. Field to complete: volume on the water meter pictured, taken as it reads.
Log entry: 791957.1 gal
